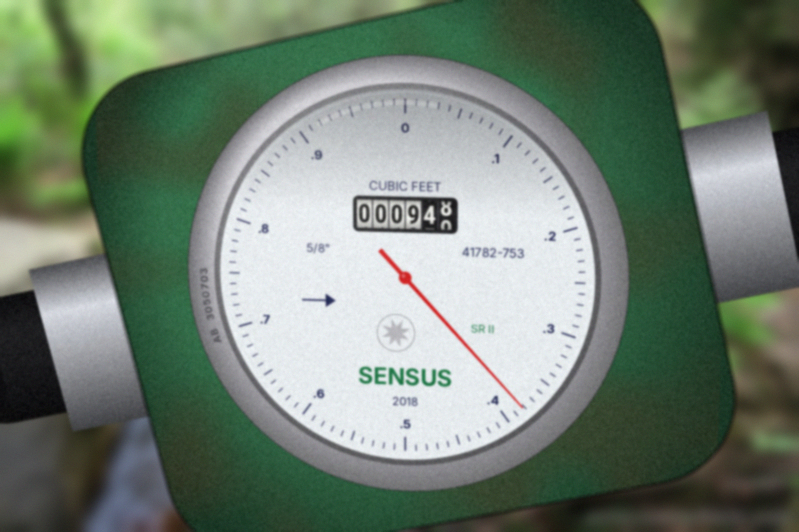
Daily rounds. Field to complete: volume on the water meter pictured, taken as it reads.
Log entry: 948.38 ft³
